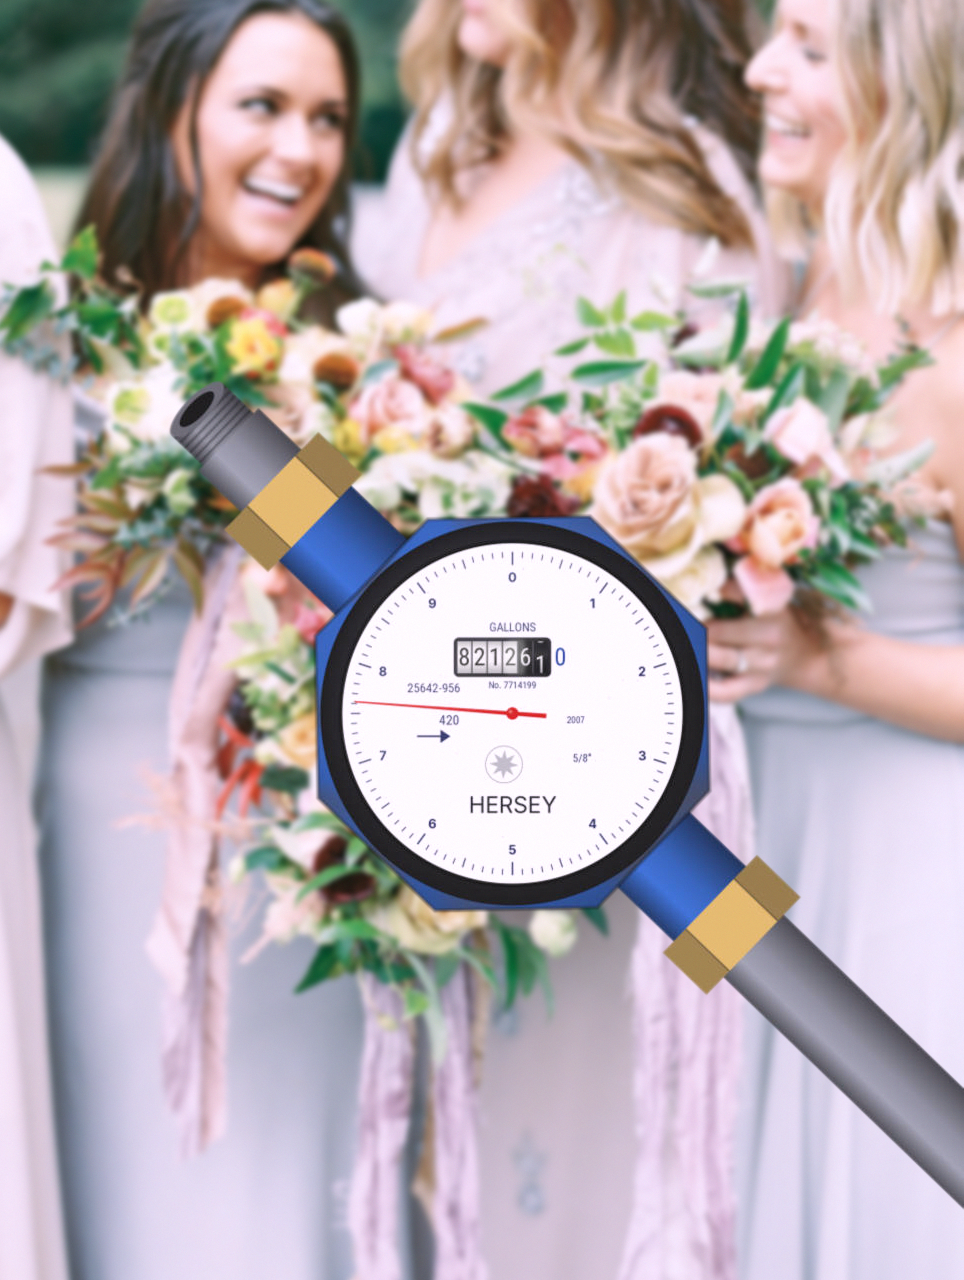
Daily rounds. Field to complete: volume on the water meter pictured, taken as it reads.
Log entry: 8212607.6 gal
